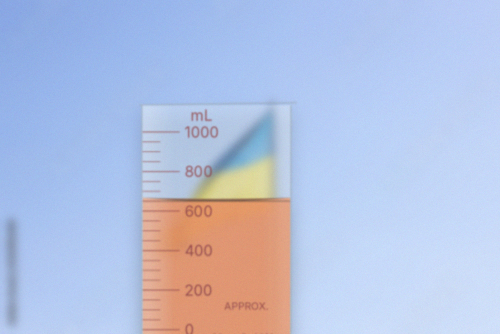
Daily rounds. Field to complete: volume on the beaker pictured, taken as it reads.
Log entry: 650 mL
